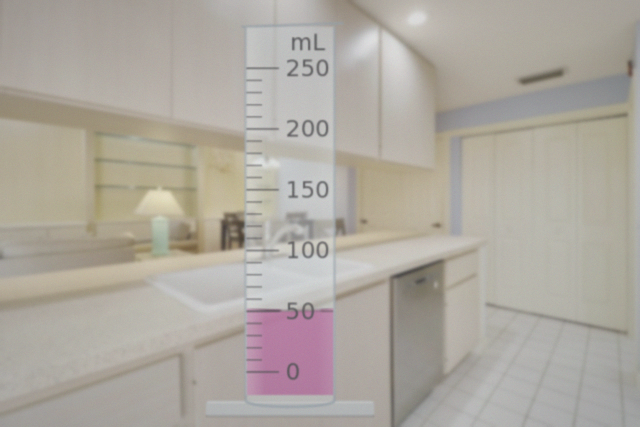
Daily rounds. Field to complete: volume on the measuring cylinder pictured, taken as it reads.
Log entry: 50 mL
